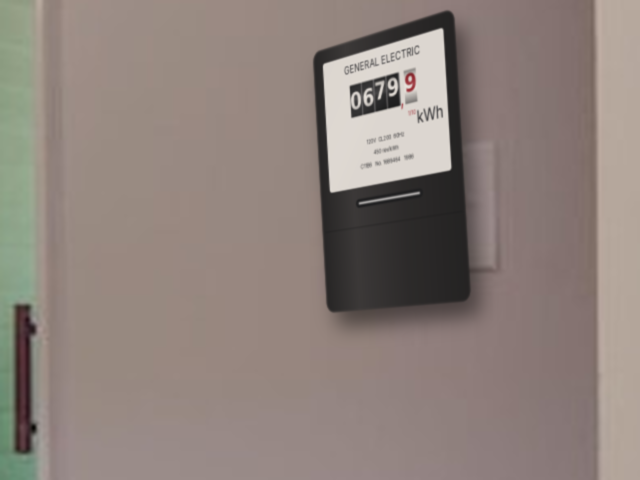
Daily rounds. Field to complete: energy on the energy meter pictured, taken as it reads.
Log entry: 679.9 kWh
